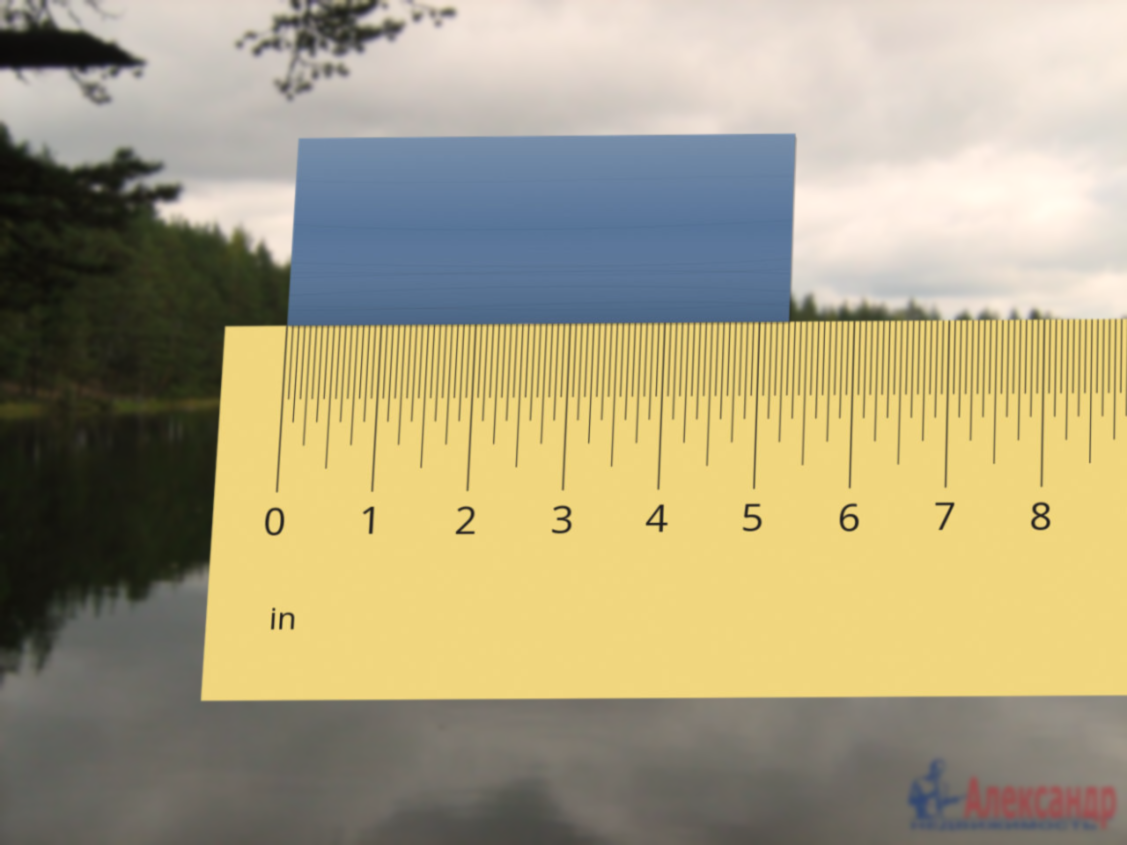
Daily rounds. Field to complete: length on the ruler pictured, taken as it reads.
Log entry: 5.3125 in
